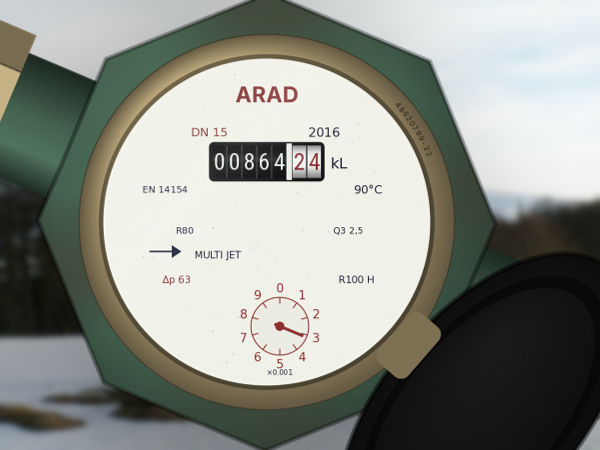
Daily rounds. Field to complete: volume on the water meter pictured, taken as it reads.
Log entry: 864.243 kL
